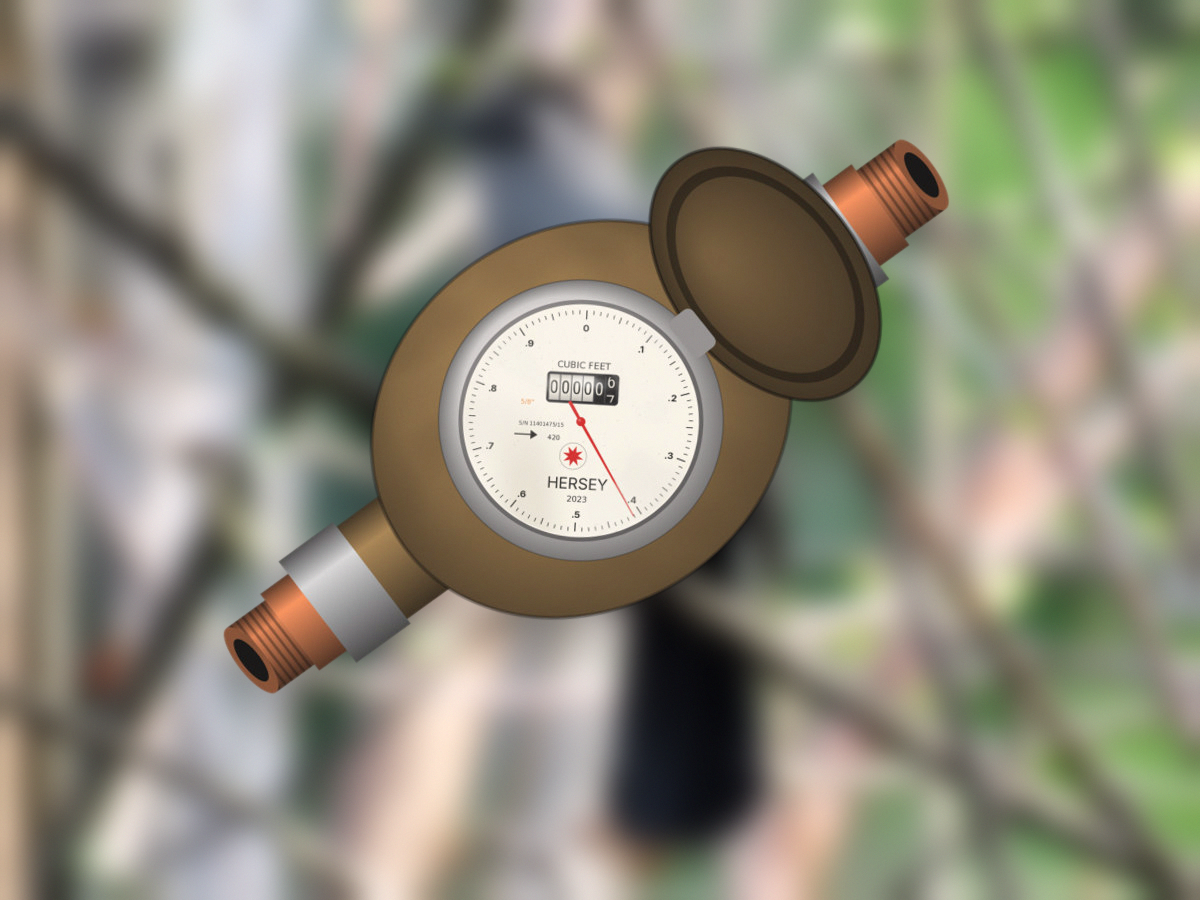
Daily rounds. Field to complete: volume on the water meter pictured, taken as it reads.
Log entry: 6.41 ft³
